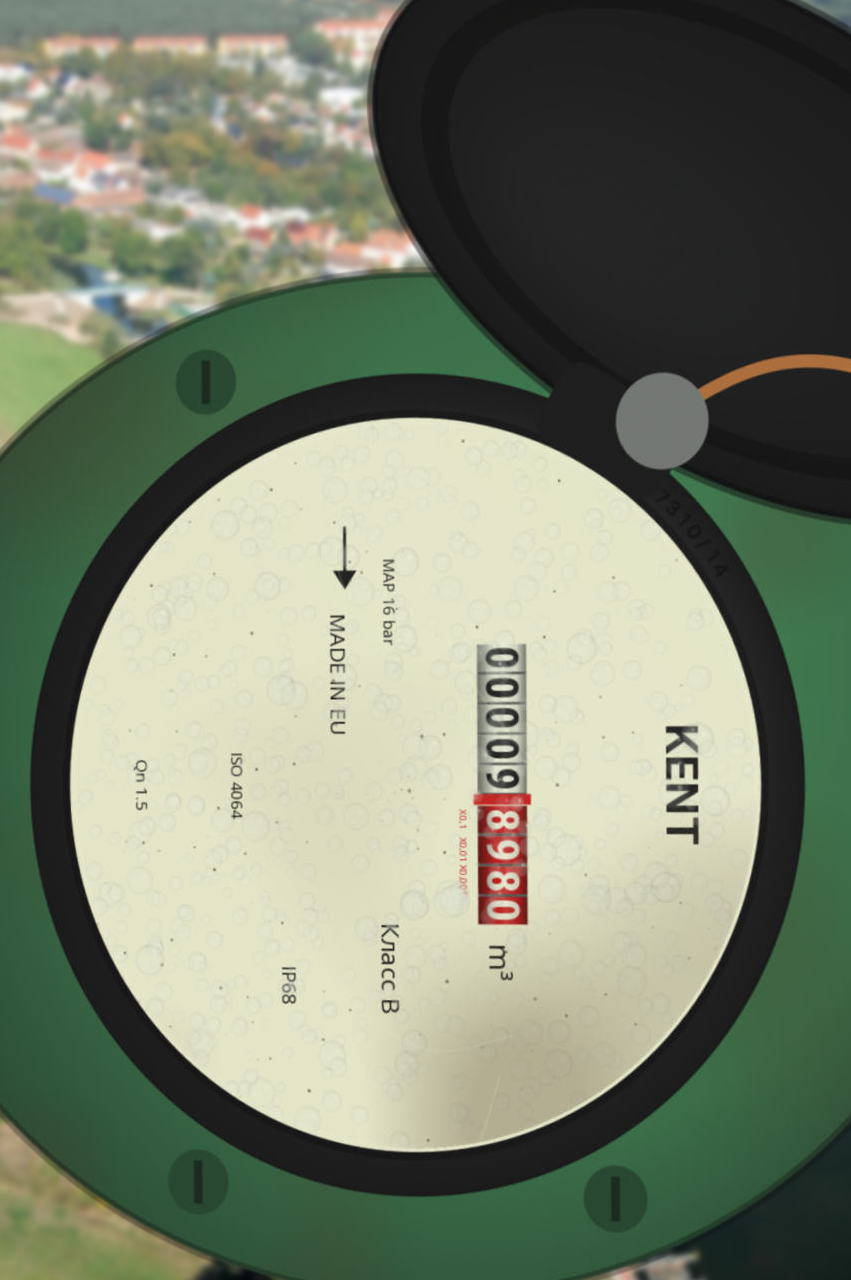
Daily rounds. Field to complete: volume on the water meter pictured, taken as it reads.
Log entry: 9.8980 m³
